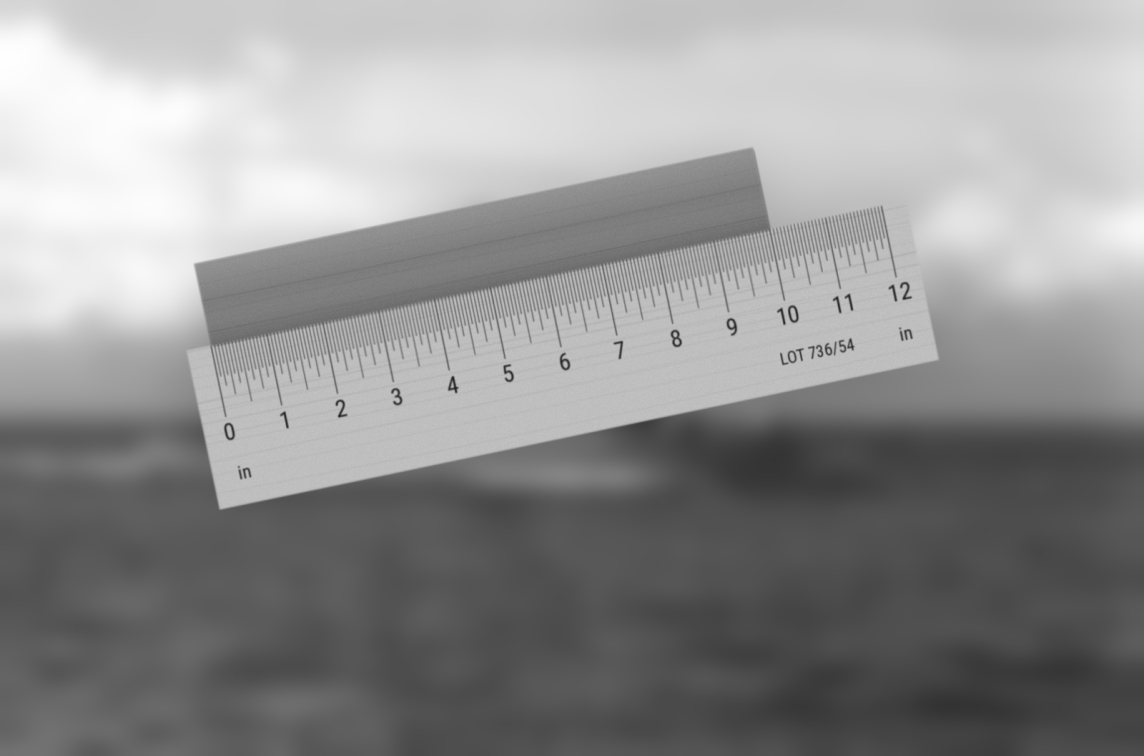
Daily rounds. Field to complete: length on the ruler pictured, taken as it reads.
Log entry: 10 in
